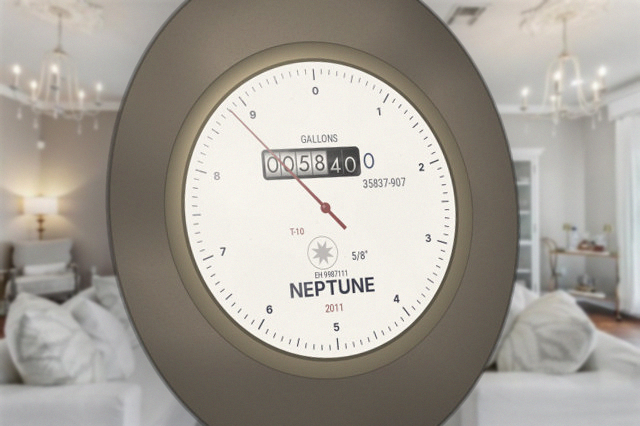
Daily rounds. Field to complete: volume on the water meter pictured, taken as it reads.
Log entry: 58398.8 gal
